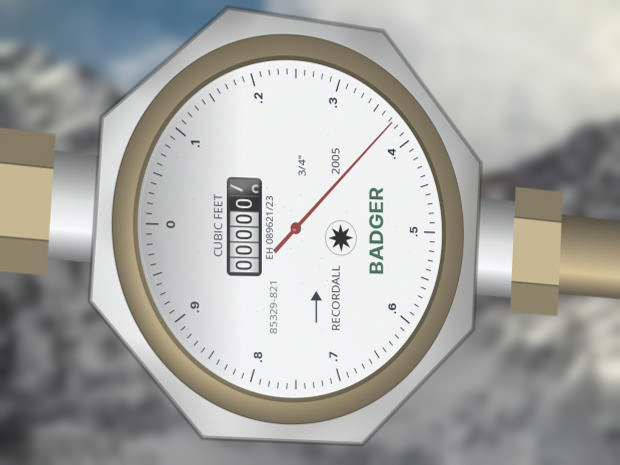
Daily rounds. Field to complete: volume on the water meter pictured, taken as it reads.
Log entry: 7.37 ft³
